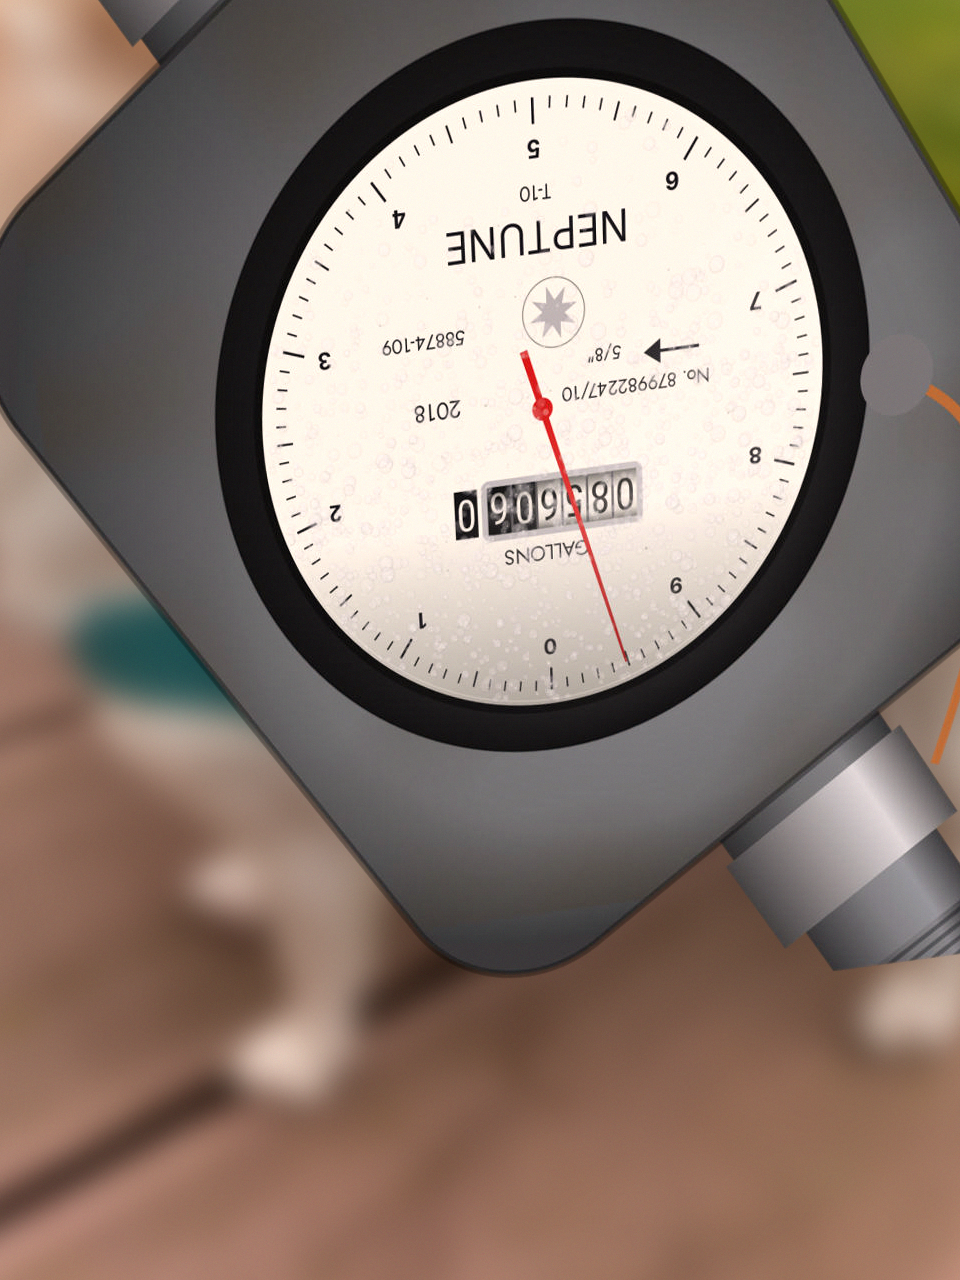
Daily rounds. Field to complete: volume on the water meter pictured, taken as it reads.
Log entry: 856059.5 gal
